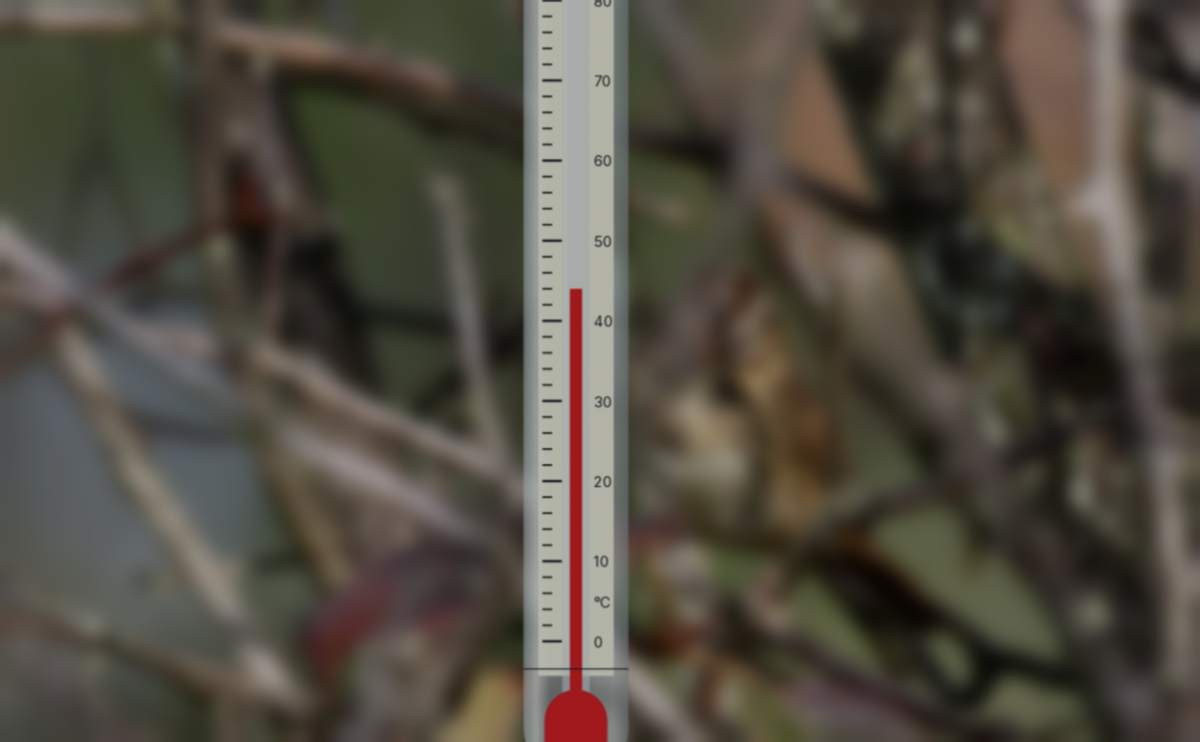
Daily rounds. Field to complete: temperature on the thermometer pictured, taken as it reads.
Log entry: 44 °C
